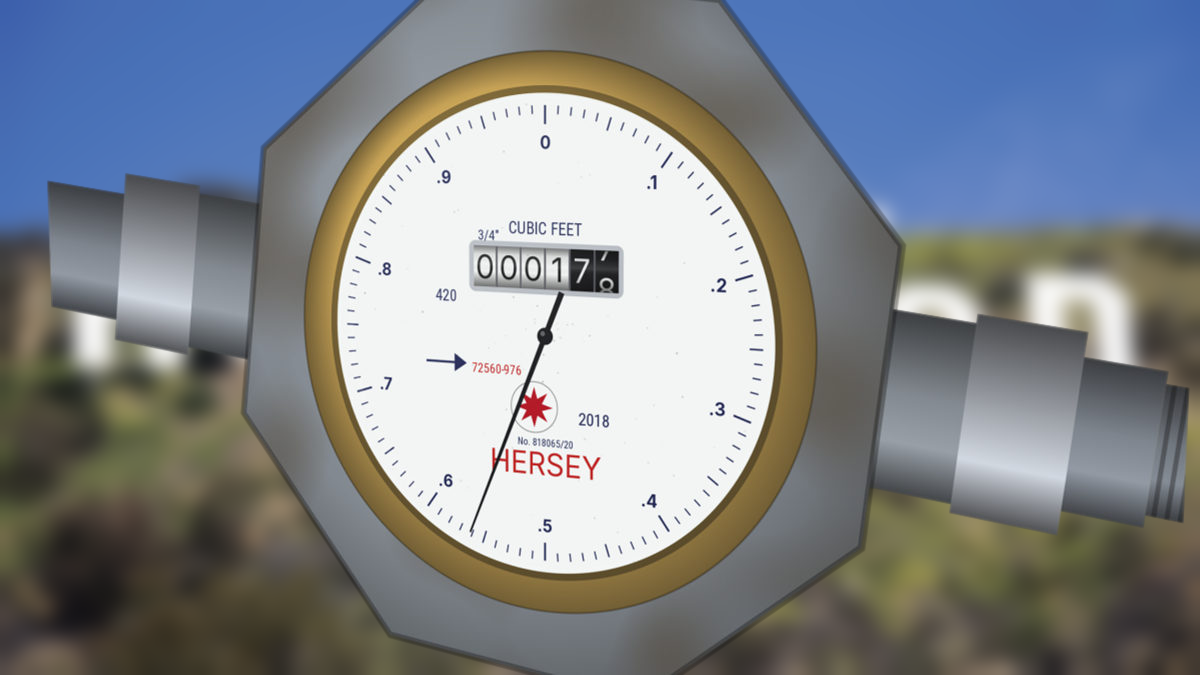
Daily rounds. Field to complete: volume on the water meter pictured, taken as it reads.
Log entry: 177.56 ft³
